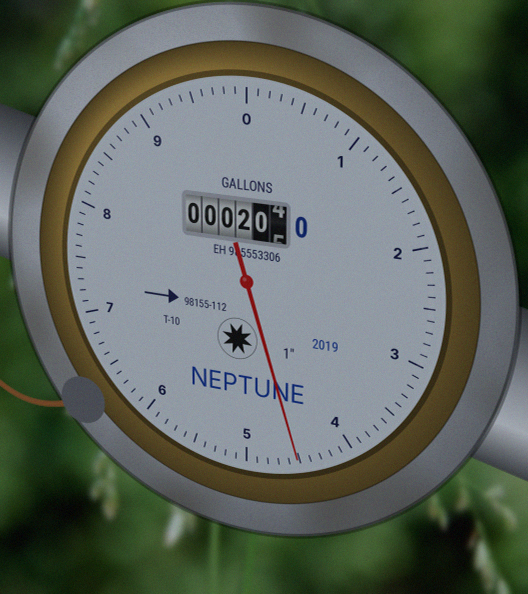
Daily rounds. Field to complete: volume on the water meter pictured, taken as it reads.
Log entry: 2044.5 gal
